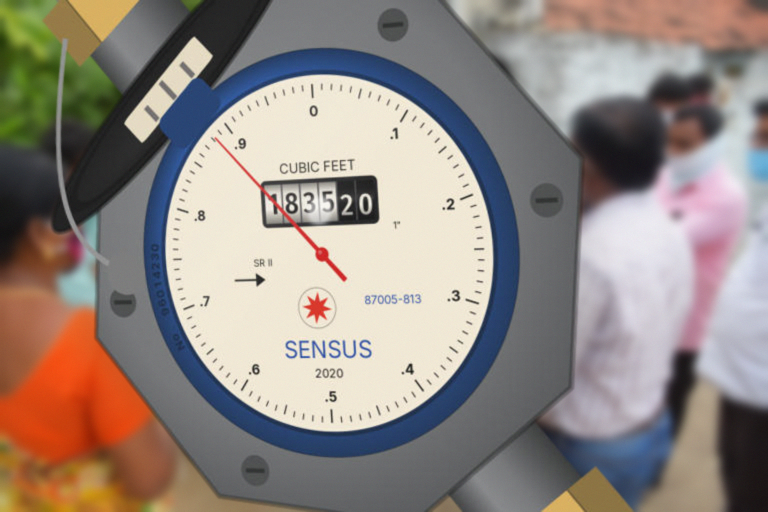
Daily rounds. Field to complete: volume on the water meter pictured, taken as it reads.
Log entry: 183519.88 ft³
